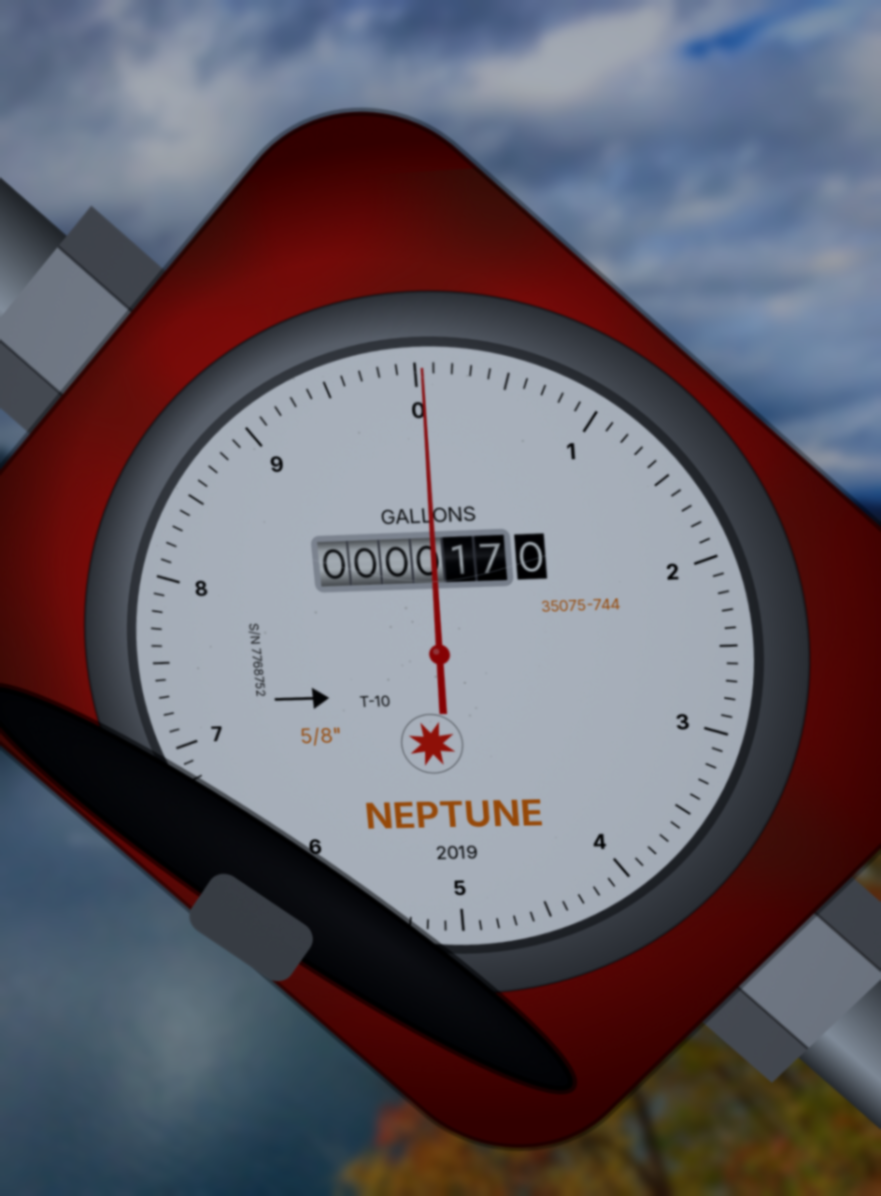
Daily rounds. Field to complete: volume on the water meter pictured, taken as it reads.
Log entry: 170.0 gal
